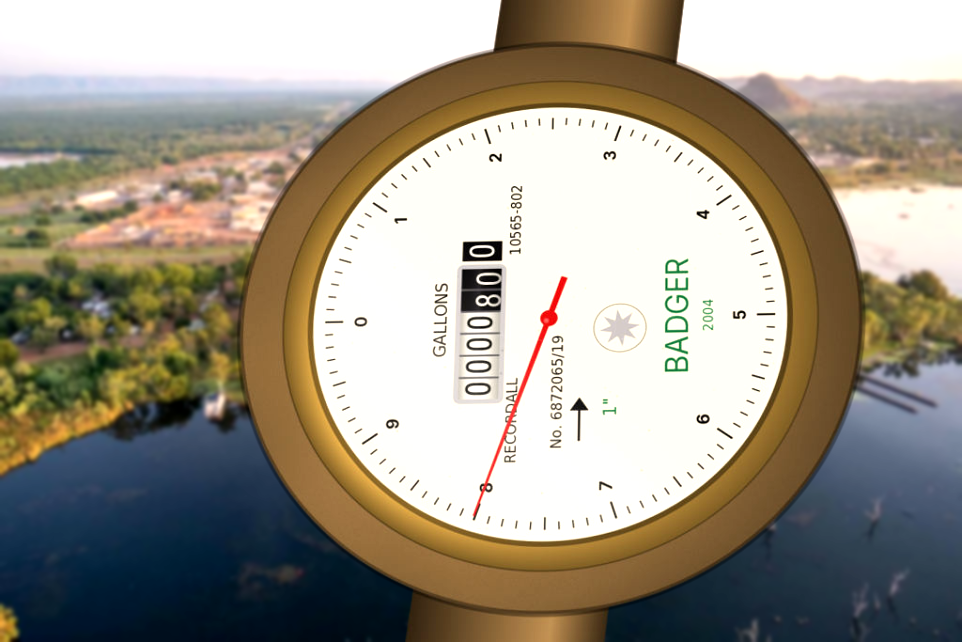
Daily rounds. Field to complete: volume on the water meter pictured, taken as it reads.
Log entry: 798.0 gal
